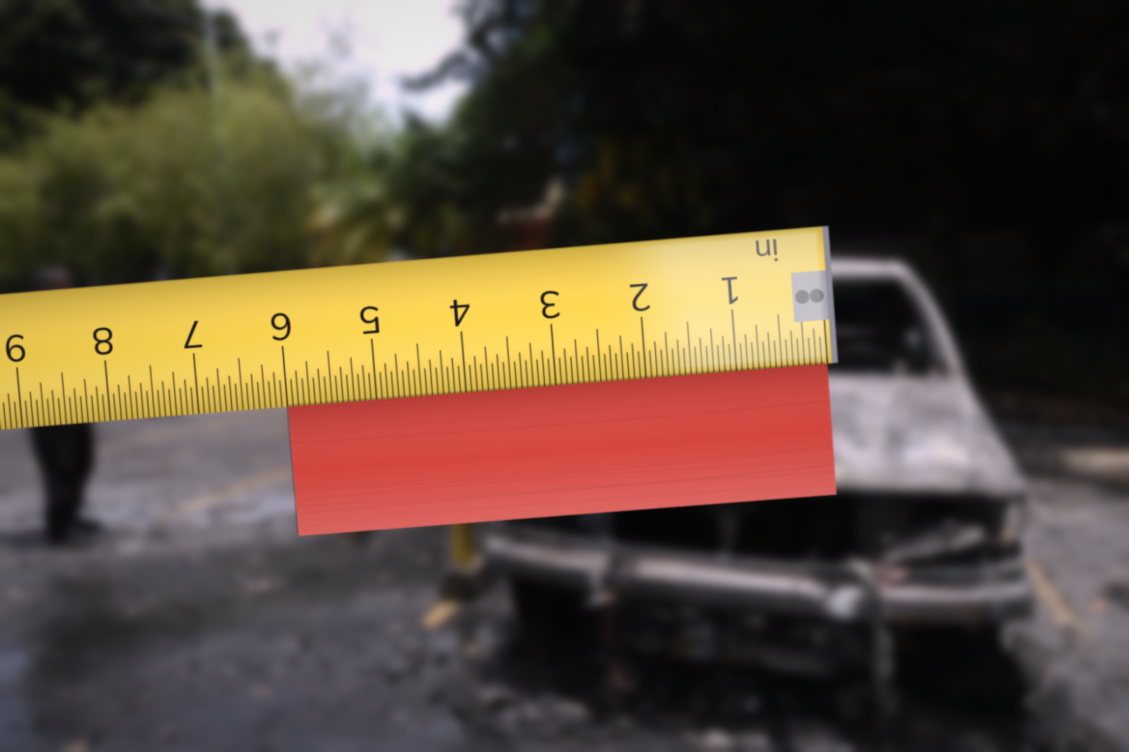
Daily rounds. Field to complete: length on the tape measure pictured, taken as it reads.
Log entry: 6 in
